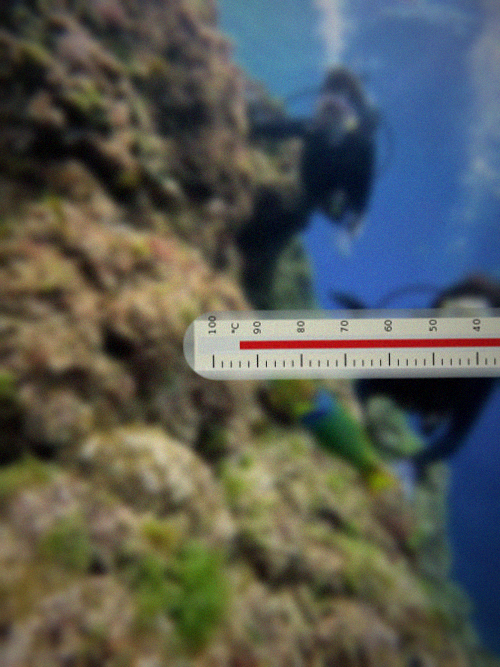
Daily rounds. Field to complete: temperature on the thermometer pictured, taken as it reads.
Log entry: 94 °C
